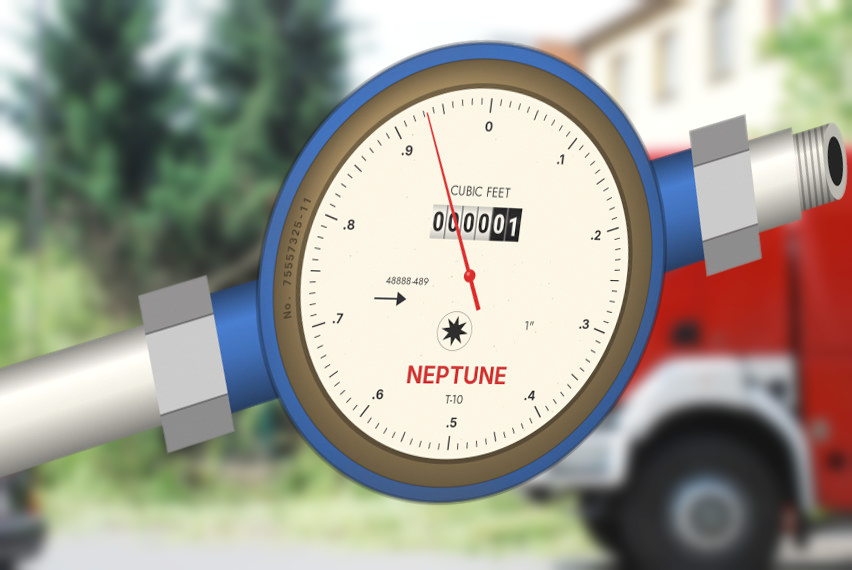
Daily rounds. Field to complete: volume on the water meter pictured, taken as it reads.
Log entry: 0.93 ft³
